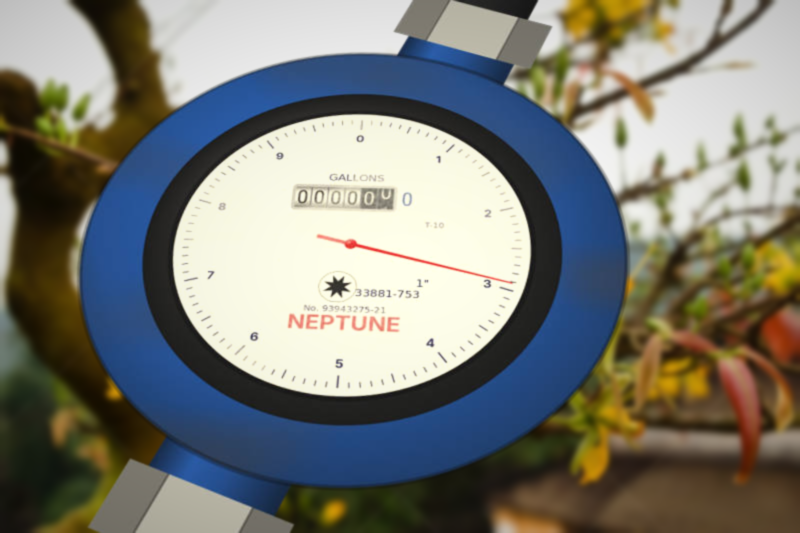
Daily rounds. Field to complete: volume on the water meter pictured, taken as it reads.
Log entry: 2.9 gal
